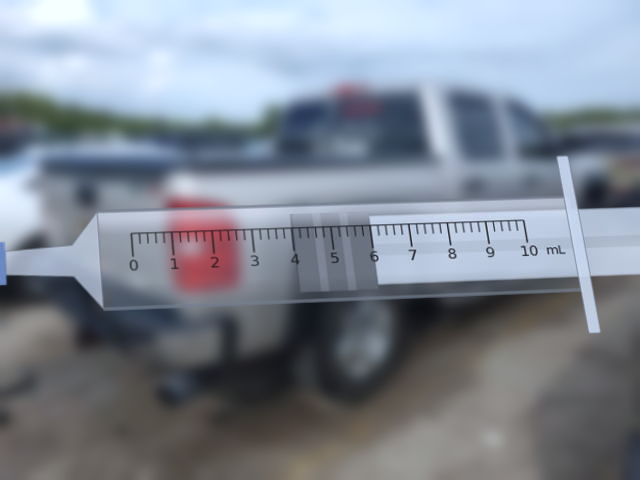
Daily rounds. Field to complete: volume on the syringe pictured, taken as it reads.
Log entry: 4 mL
